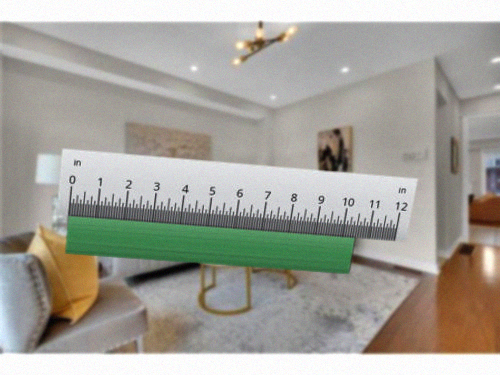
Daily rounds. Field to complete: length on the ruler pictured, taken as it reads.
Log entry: 10.5 in
